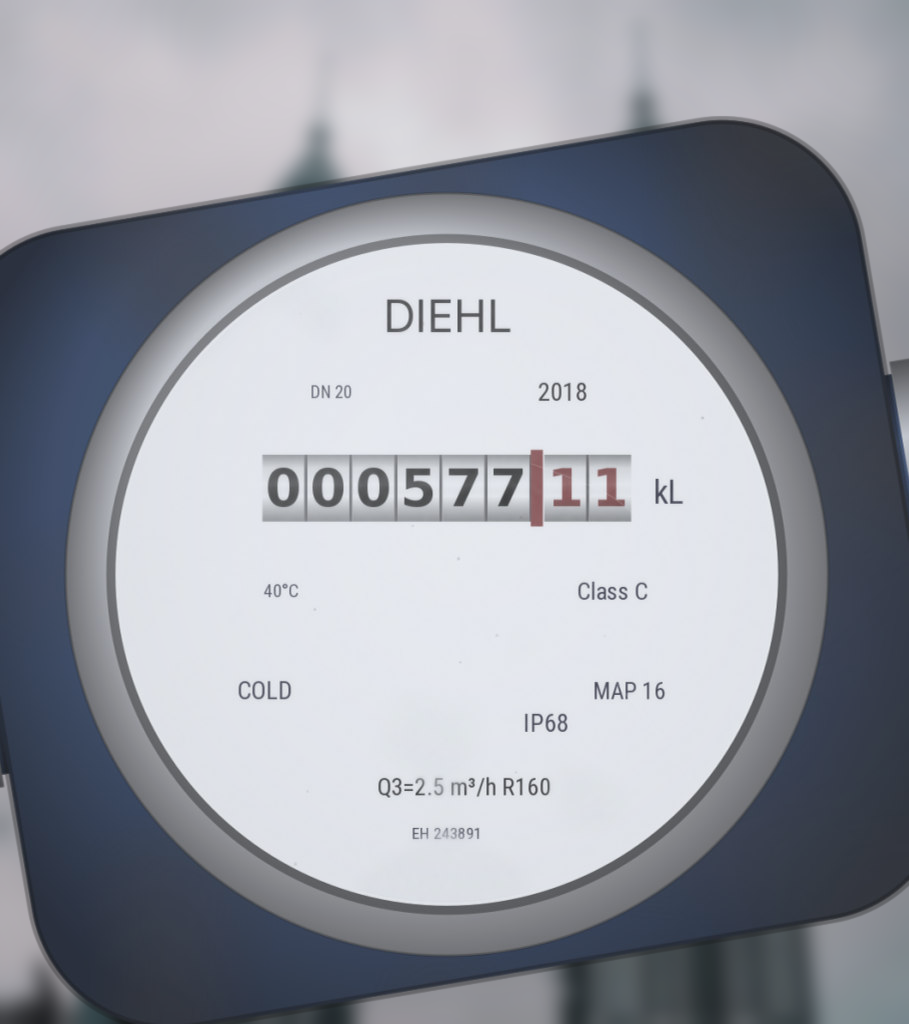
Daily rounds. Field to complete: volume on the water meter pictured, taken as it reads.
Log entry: 577.11 kL
